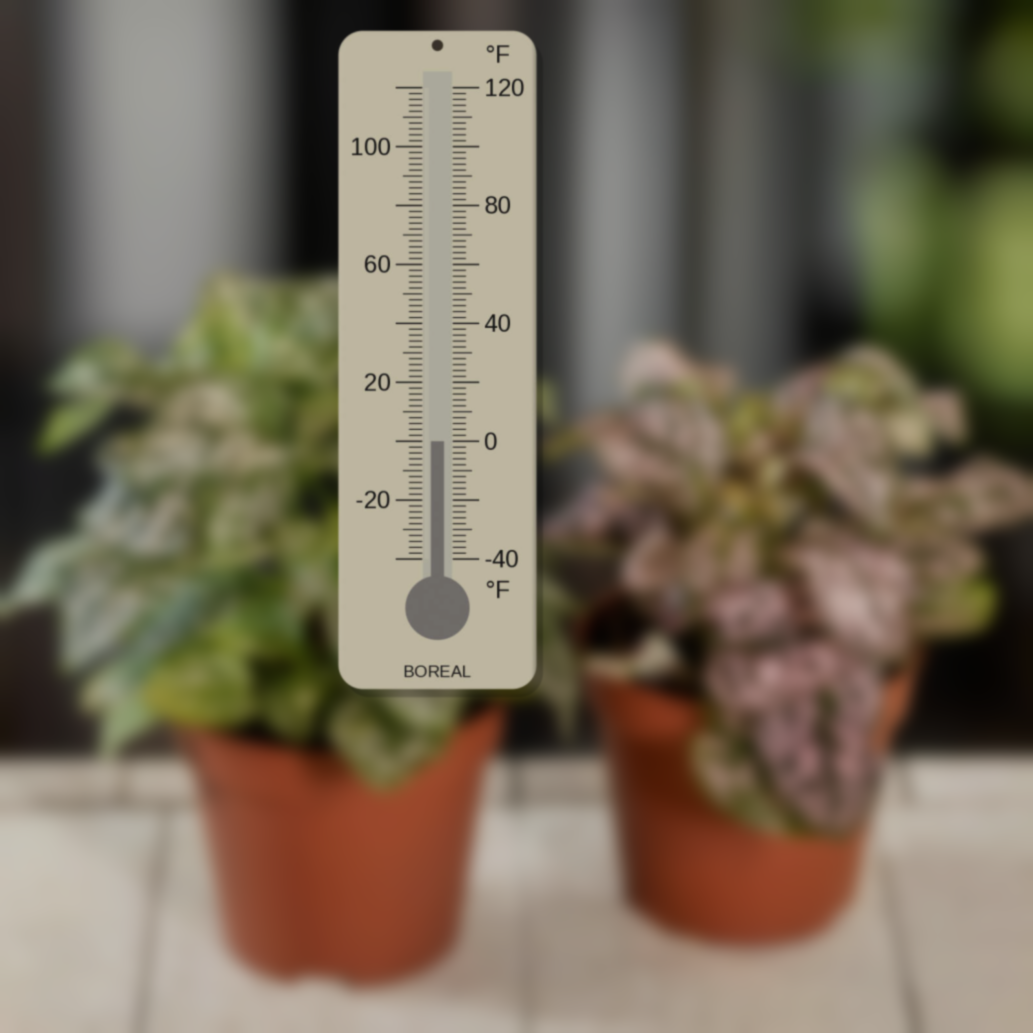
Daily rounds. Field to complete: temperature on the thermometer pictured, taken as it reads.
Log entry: 0 °F
